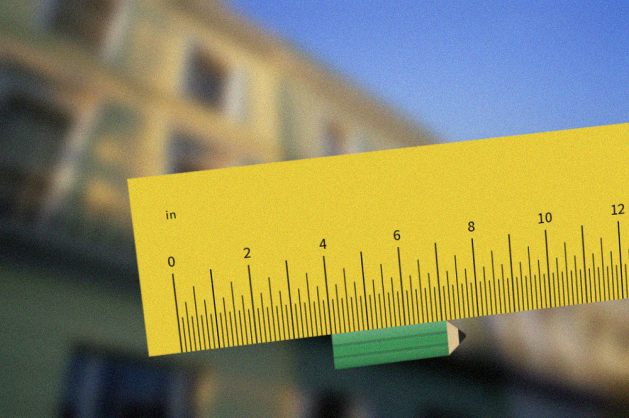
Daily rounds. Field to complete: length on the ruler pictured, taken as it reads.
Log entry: 3.625 in
